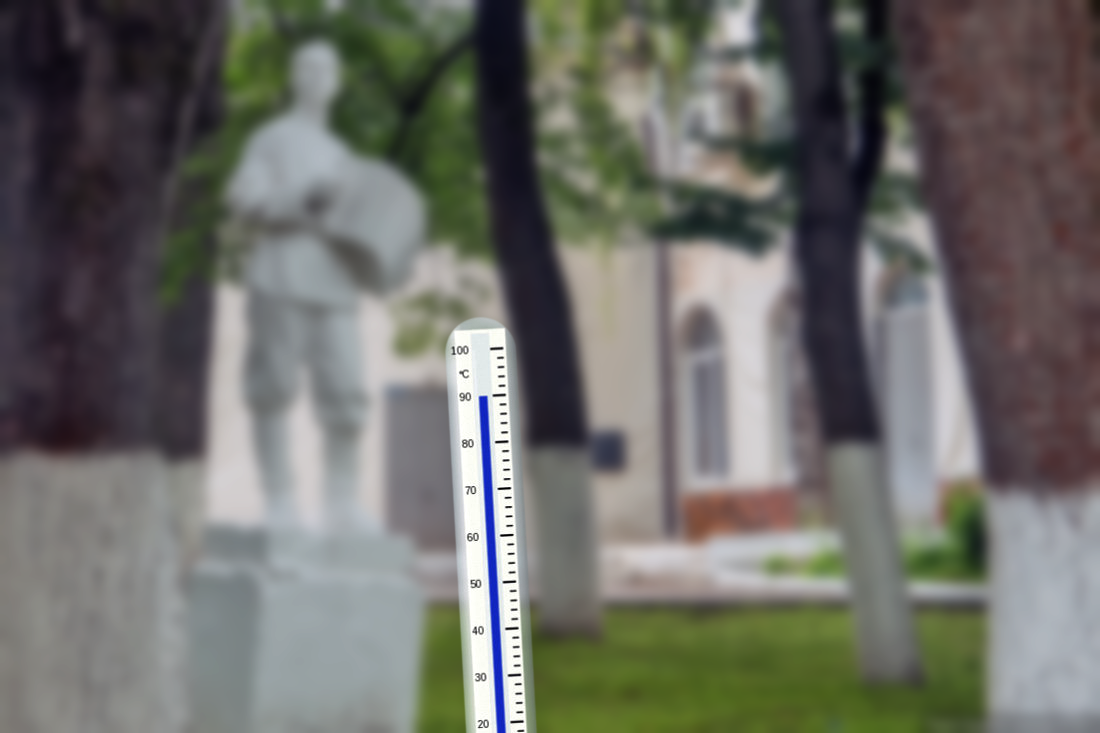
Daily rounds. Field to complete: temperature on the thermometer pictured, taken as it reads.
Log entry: 90 °C
